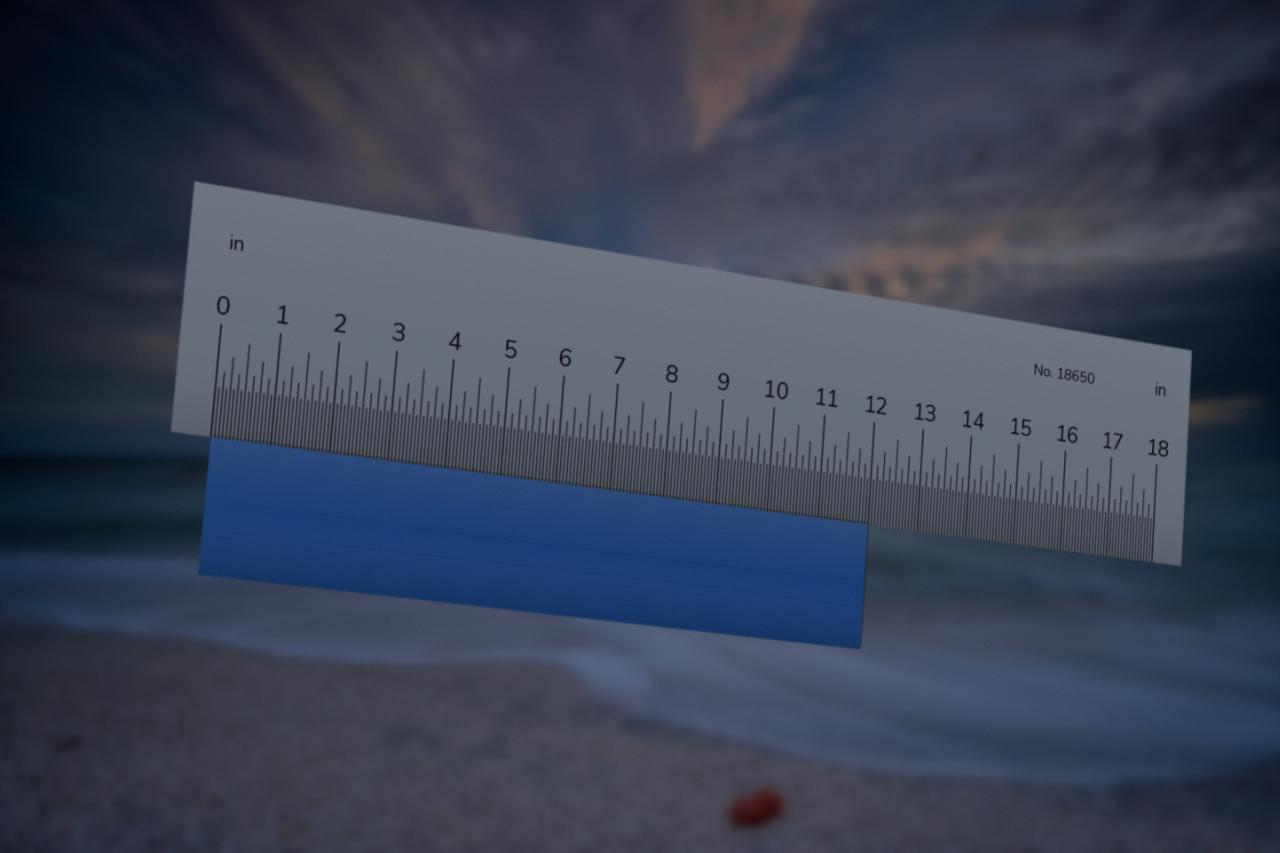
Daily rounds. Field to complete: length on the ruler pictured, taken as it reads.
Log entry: 12 in
